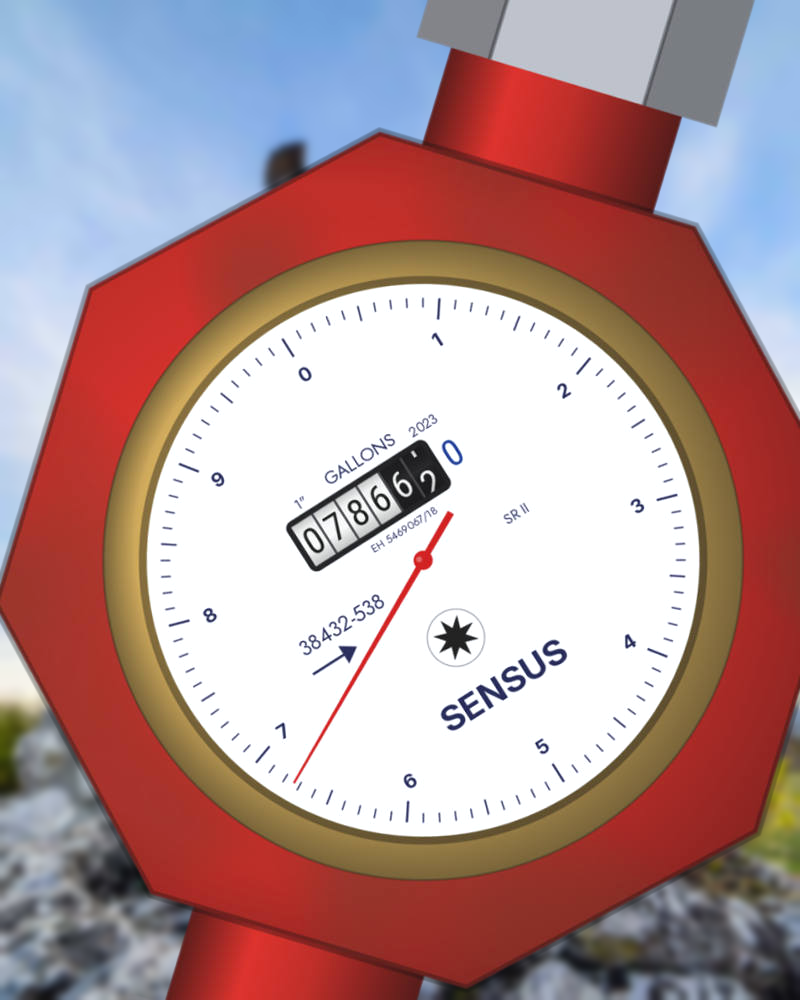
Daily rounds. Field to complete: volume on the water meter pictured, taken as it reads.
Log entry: 786616.7 gal
